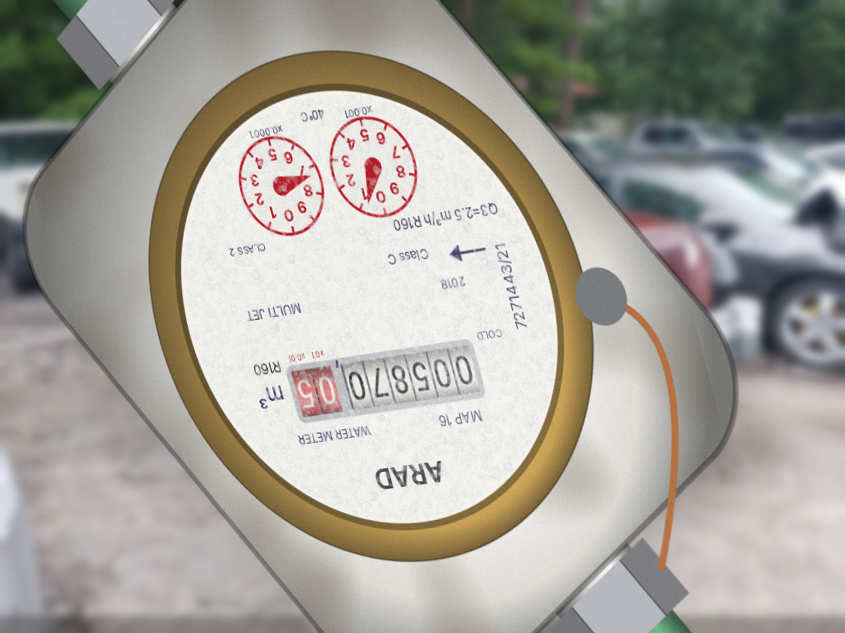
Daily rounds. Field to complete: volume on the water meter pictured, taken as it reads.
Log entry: 5870.0507 m³
